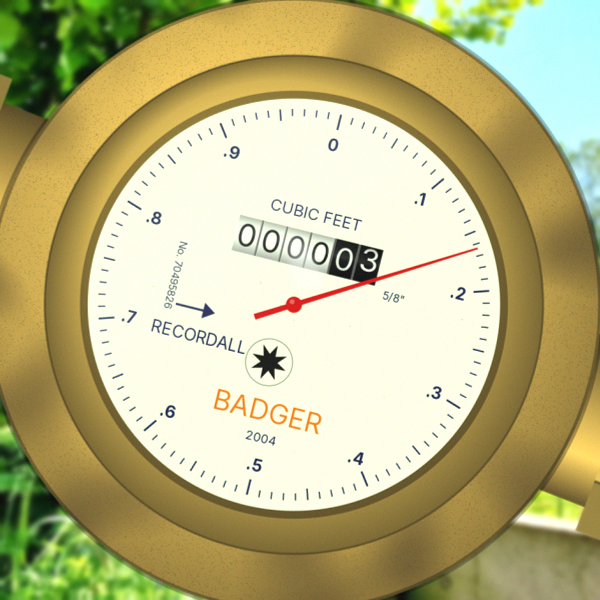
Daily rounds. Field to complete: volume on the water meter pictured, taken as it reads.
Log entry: 3.16 ft³
